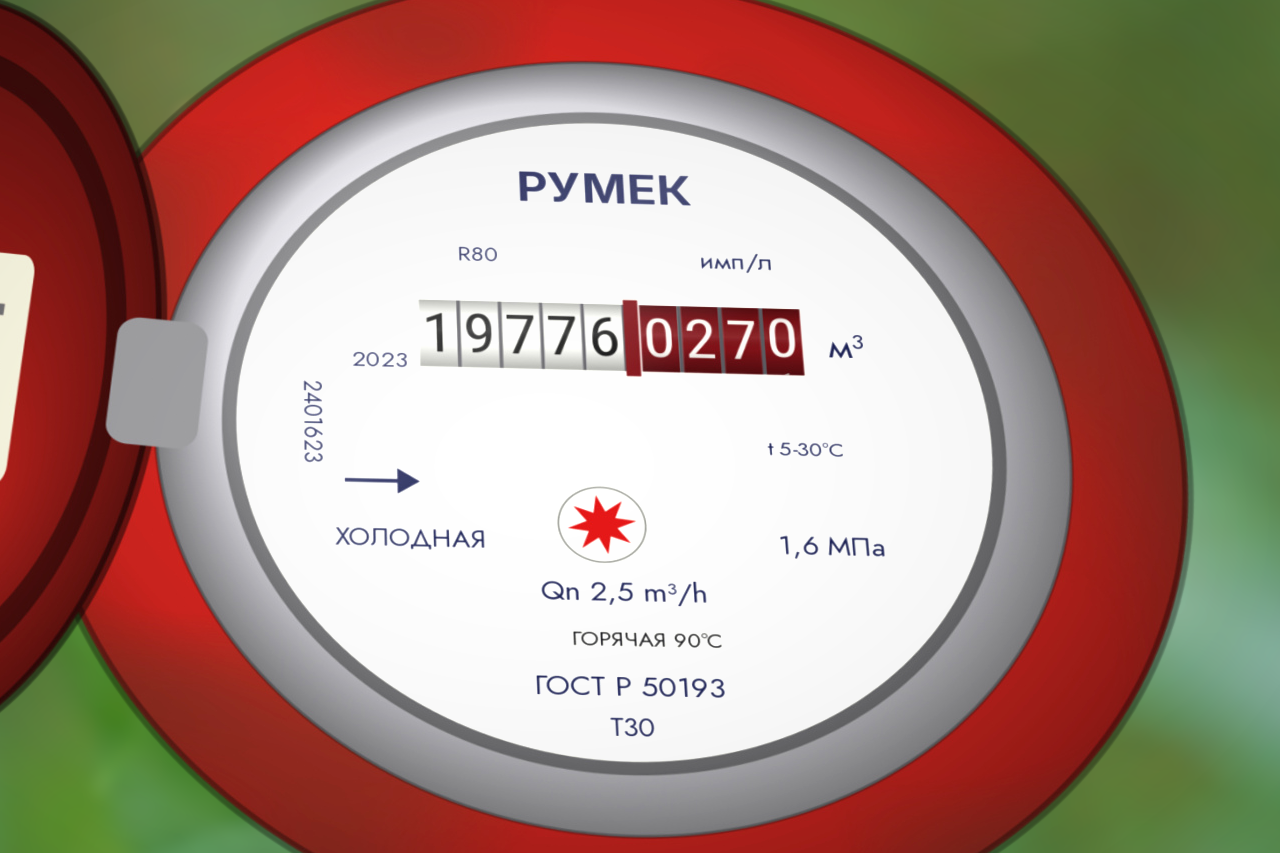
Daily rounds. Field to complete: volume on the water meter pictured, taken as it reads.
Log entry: 19776.0270 m³
